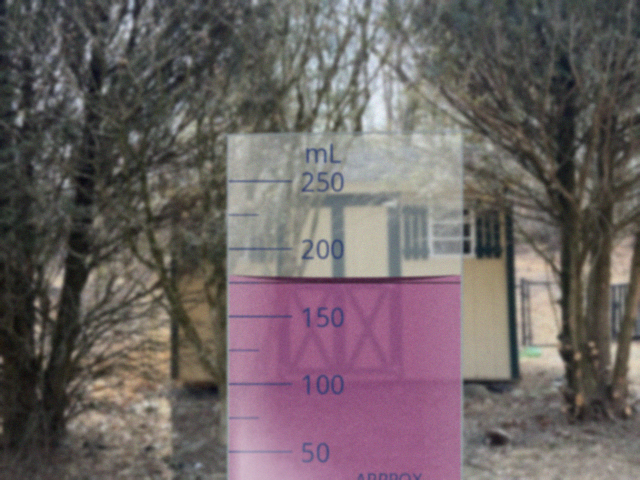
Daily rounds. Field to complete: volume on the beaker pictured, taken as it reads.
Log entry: 175 mL
